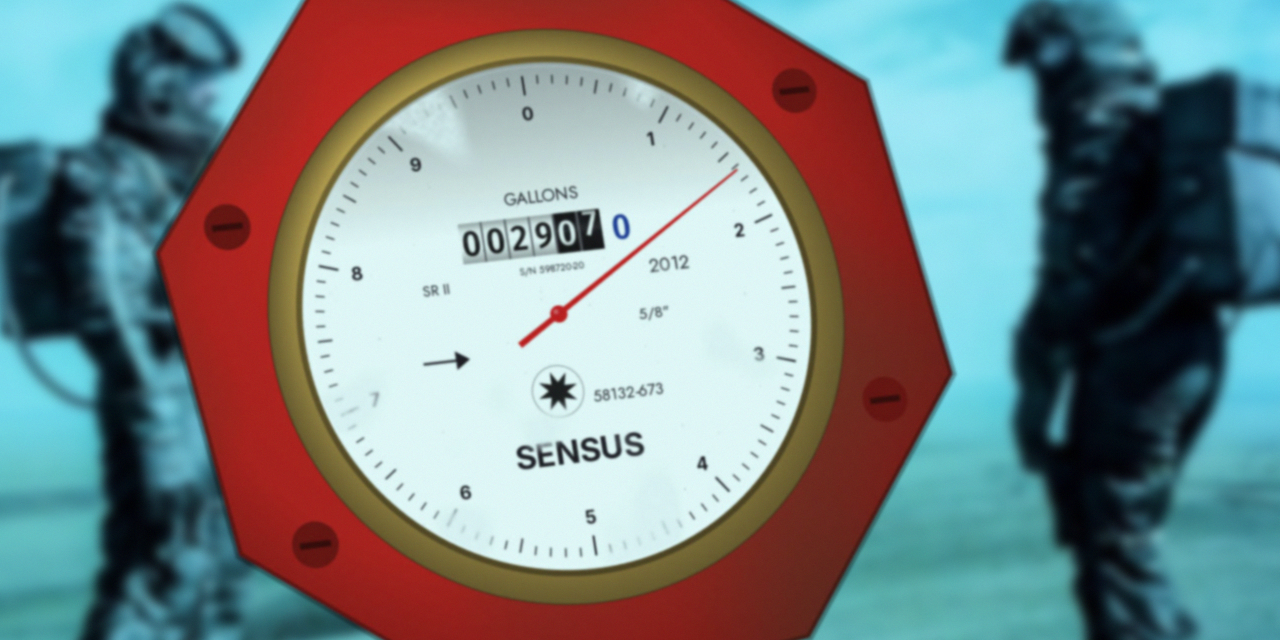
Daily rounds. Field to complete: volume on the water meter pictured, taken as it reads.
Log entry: 29071.6 gal
